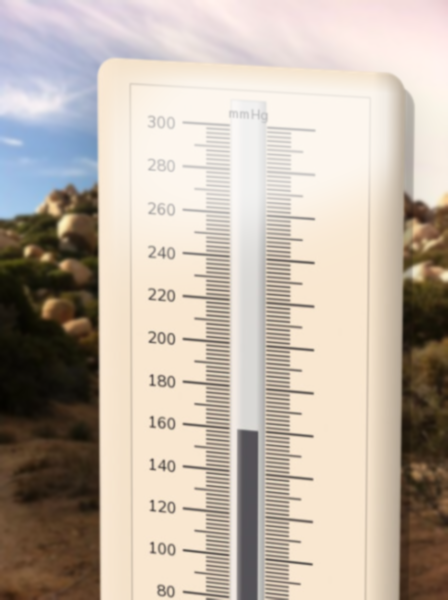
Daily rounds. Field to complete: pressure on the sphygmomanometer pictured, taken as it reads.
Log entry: 160 mmHg
